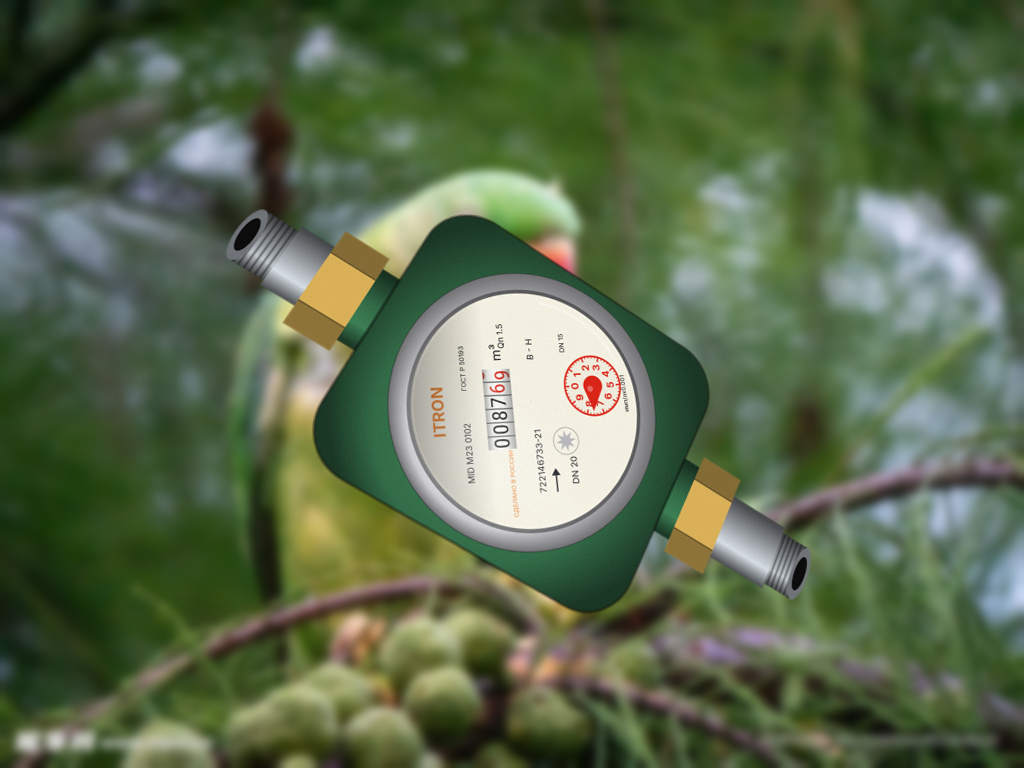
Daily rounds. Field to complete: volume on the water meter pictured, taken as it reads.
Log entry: 87.687 m³
